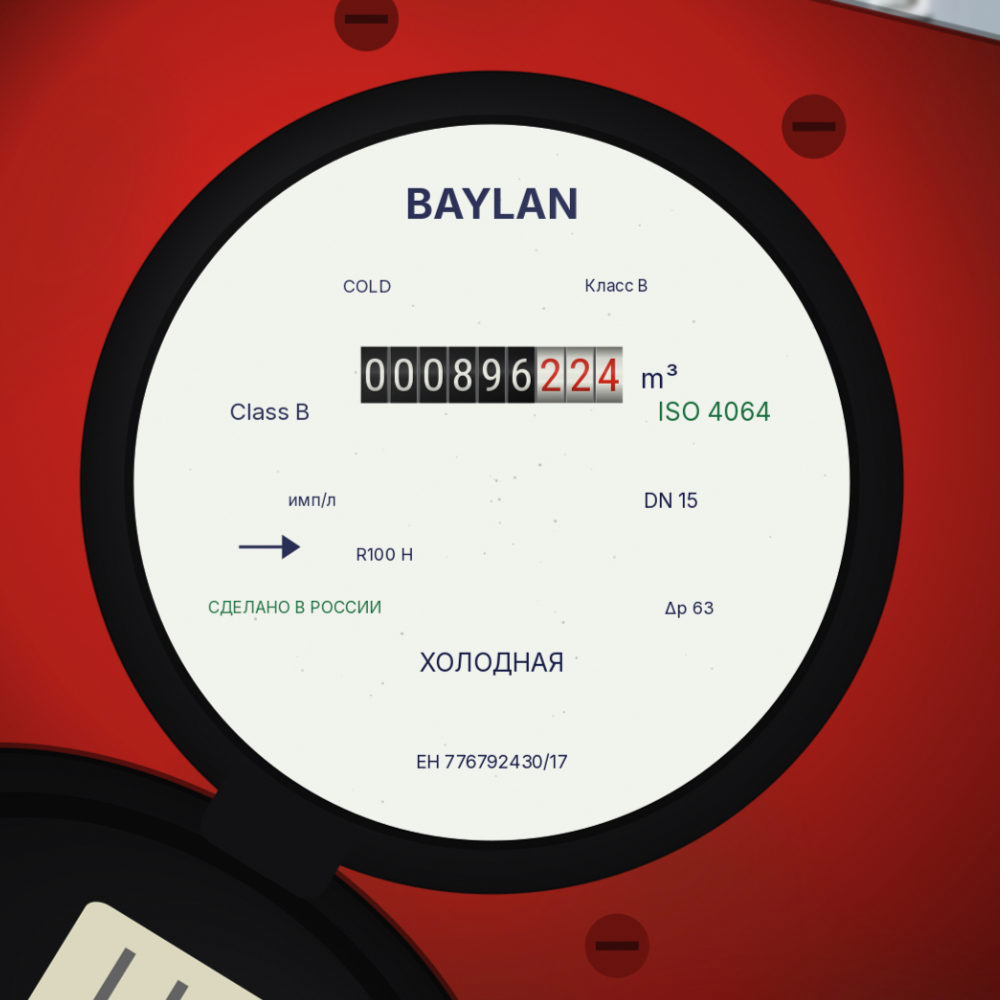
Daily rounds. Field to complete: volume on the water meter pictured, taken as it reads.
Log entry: 896.224 m³
